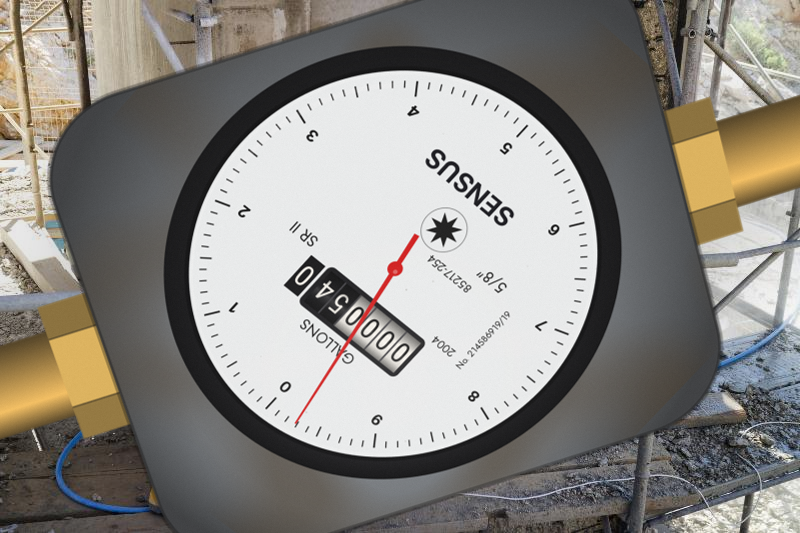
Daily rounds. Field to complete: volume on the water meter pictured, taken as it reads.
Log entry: 539.7 gal
